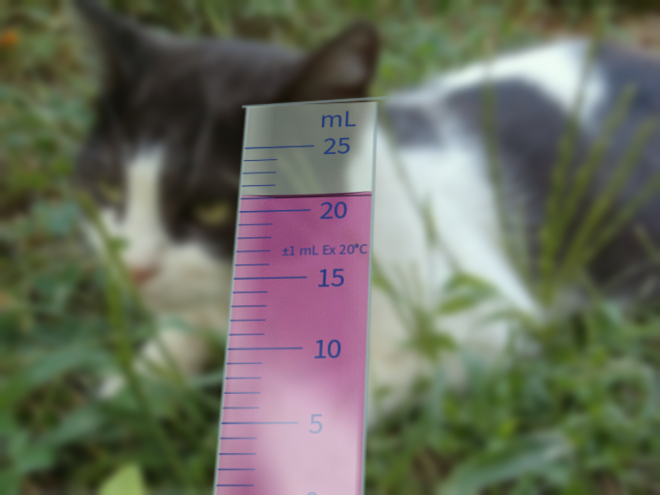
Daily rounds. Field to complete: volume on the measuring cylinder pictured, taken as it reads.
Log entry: 21 mL
